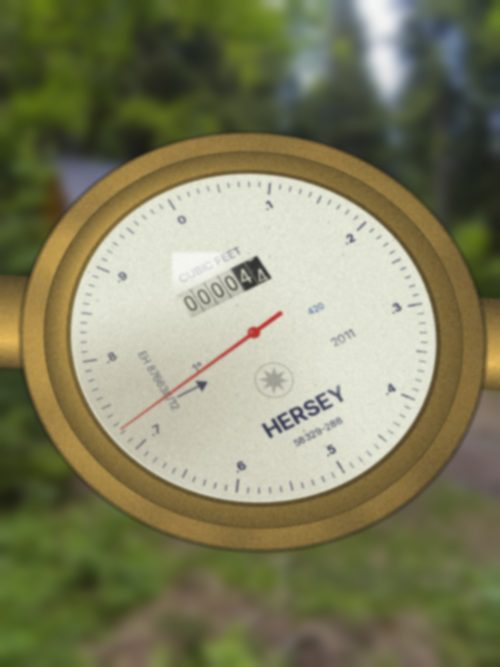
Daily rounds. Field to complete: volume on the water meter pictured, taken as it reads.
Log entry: 43.72 ft³
